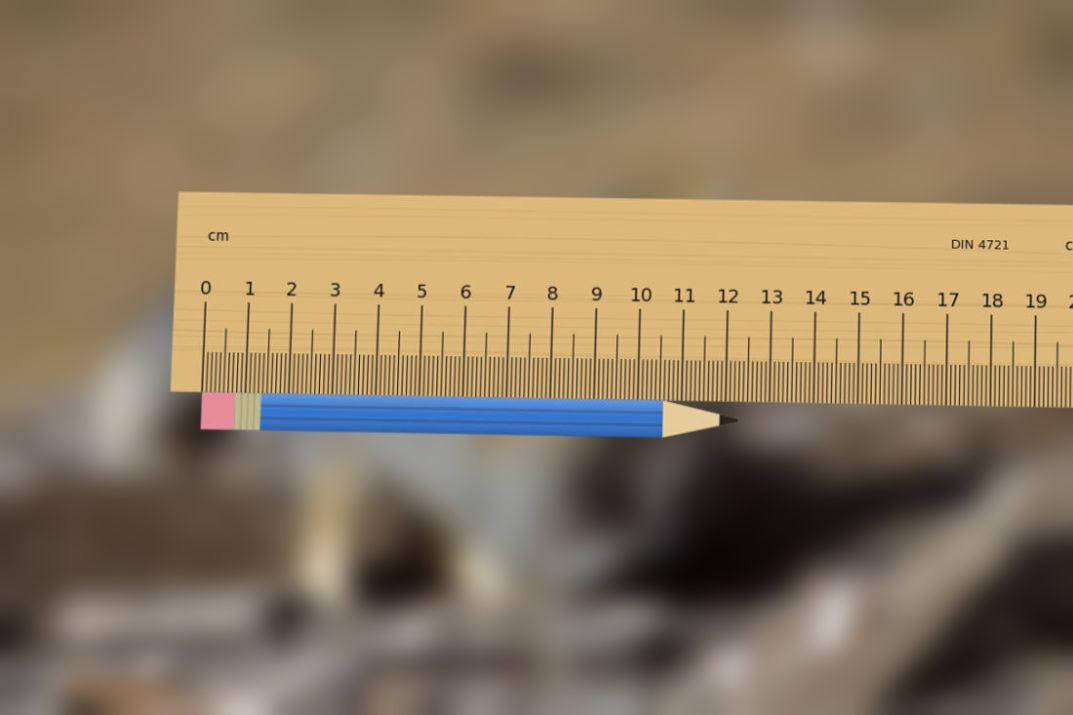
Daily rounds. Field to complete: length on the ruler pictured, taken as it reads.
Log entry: 12.3 cm
